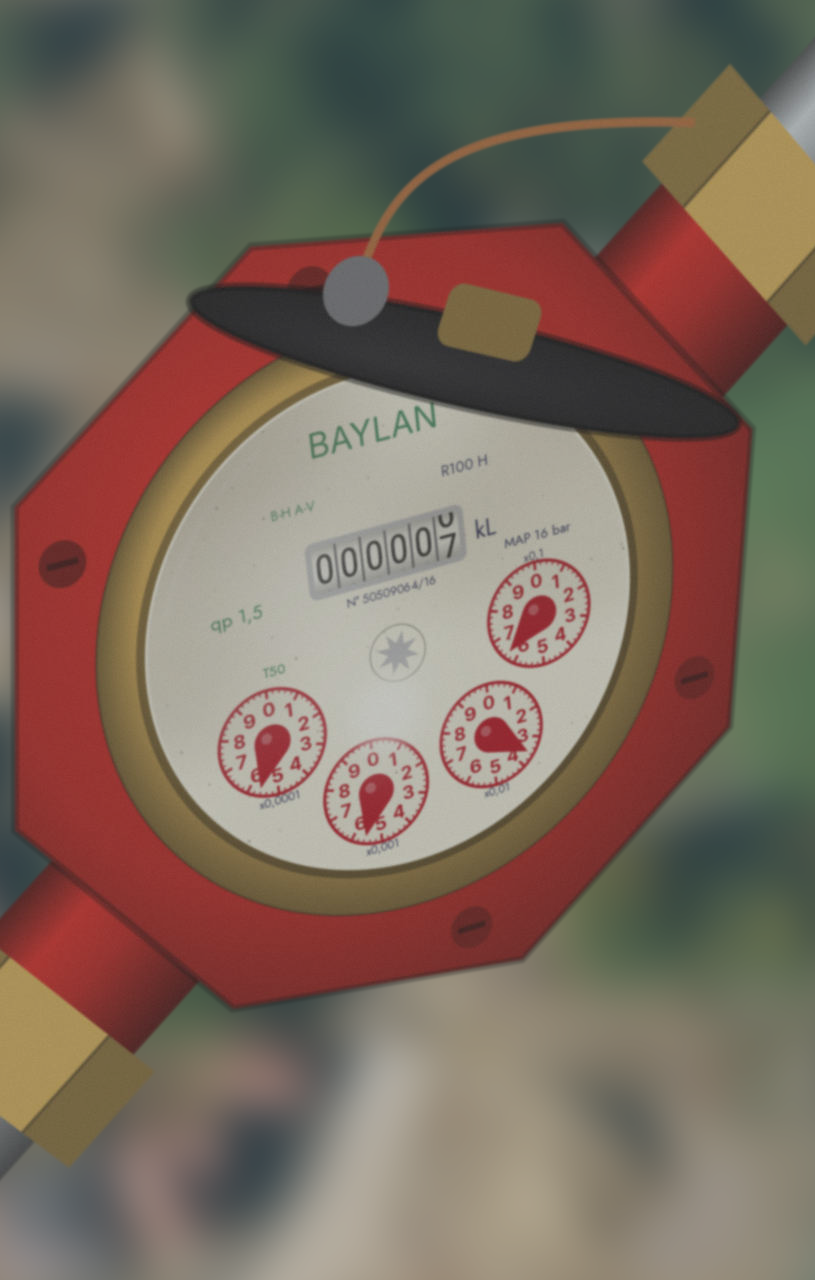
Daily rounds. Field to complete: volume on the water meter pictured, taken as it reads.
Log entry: 6.6355 kL
